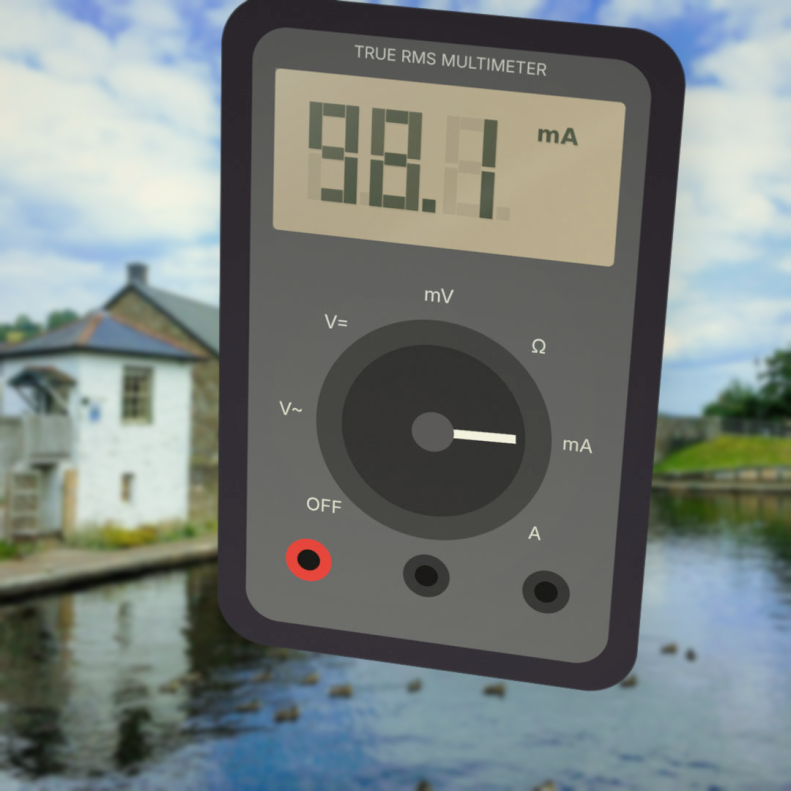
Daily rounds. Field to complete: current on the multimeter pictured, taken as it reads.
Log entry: 98.1 mA
